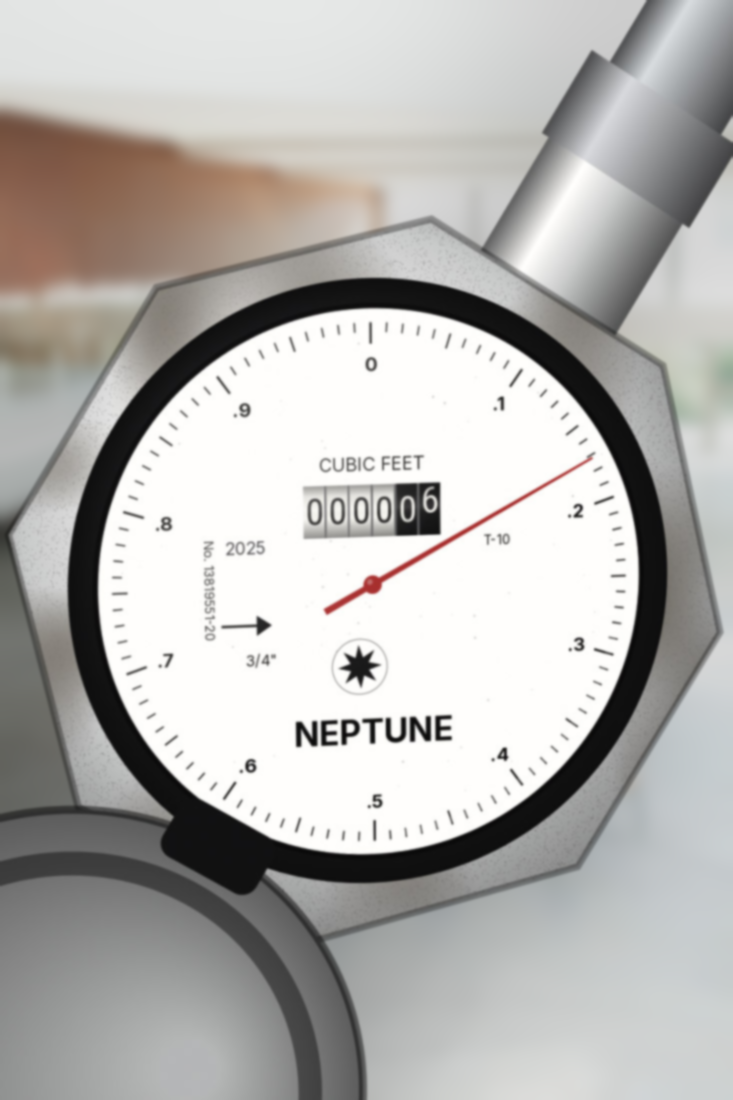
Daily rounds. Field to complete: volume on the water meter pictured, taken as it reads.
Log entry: 6.17 ft³
